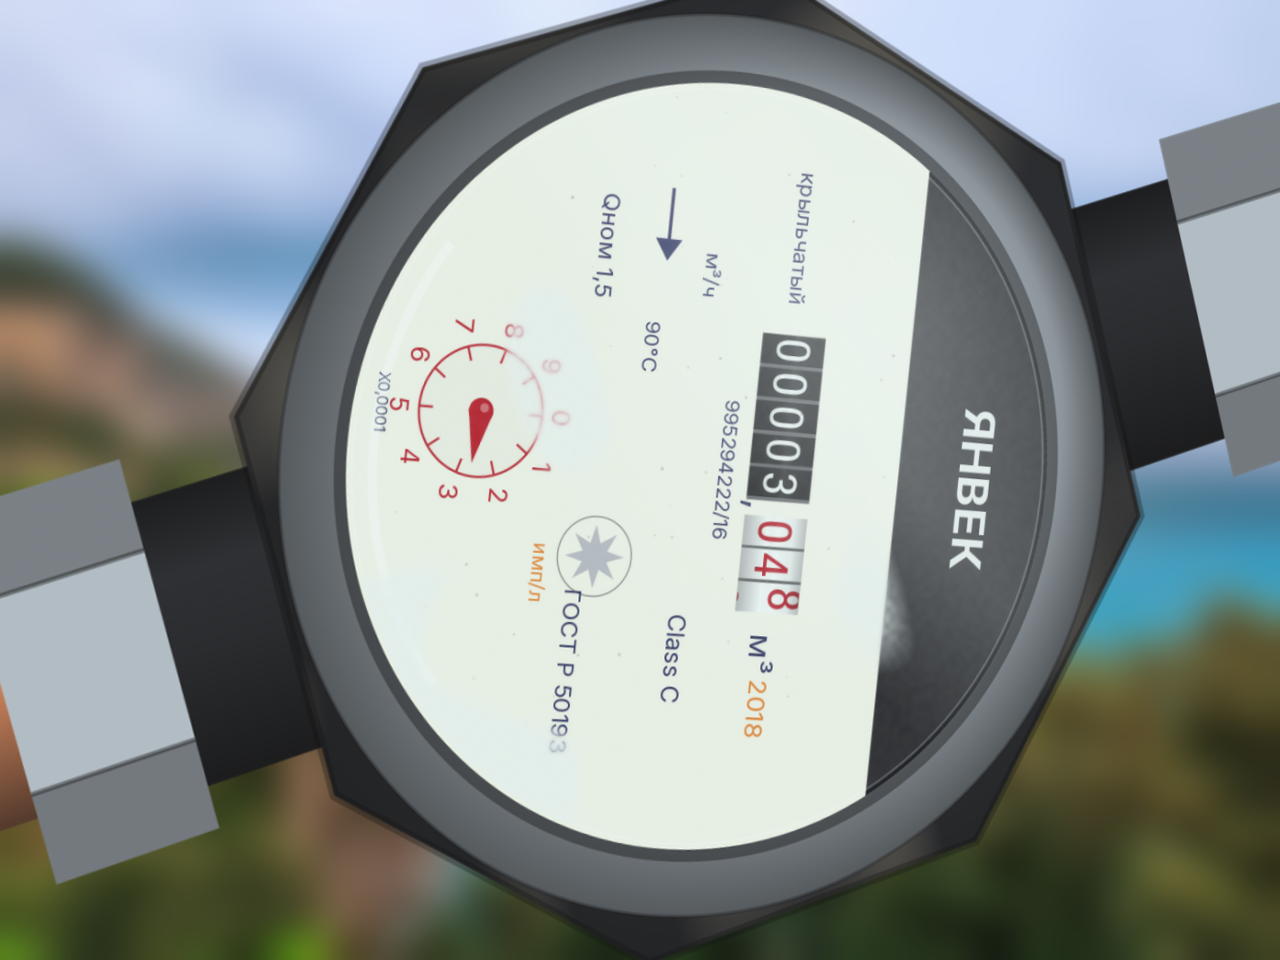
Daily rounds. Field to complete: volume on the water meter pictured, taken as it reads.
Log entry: 3.0482 m³
